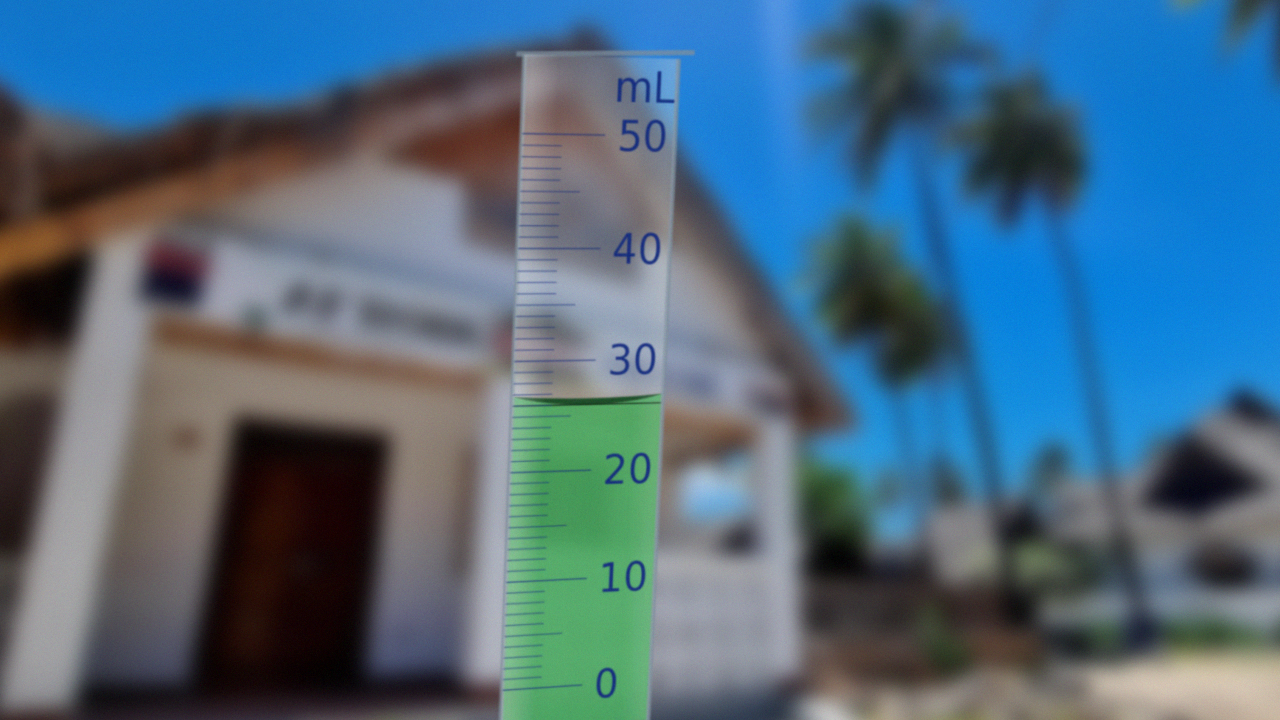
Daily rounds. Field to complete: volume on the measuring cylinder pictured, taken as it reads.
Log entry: 26 mL
